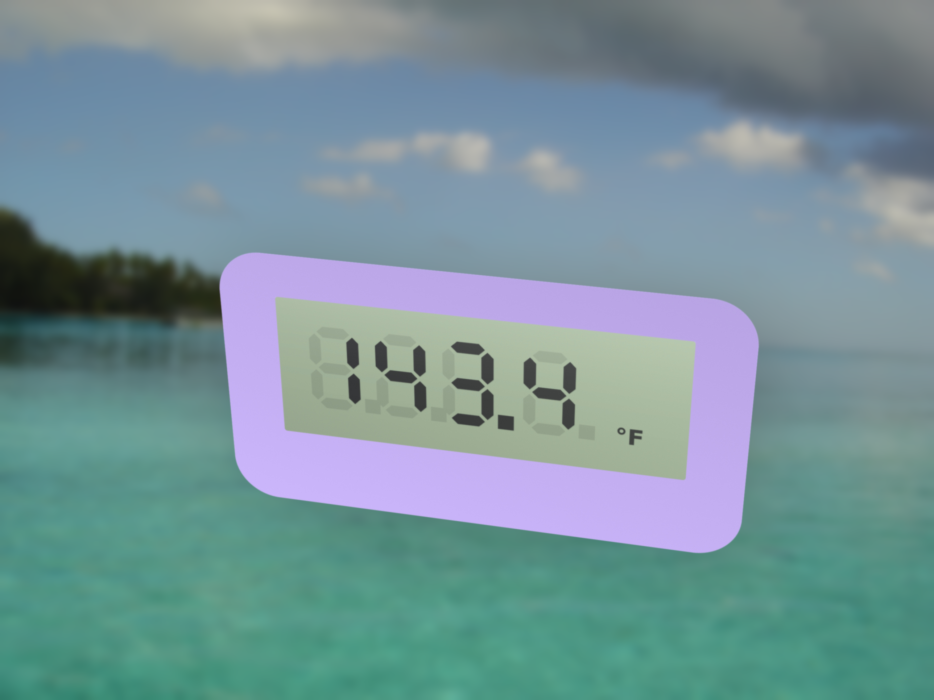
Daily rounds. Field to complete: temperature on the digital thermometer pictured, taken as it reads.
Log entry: 143.4 °F
